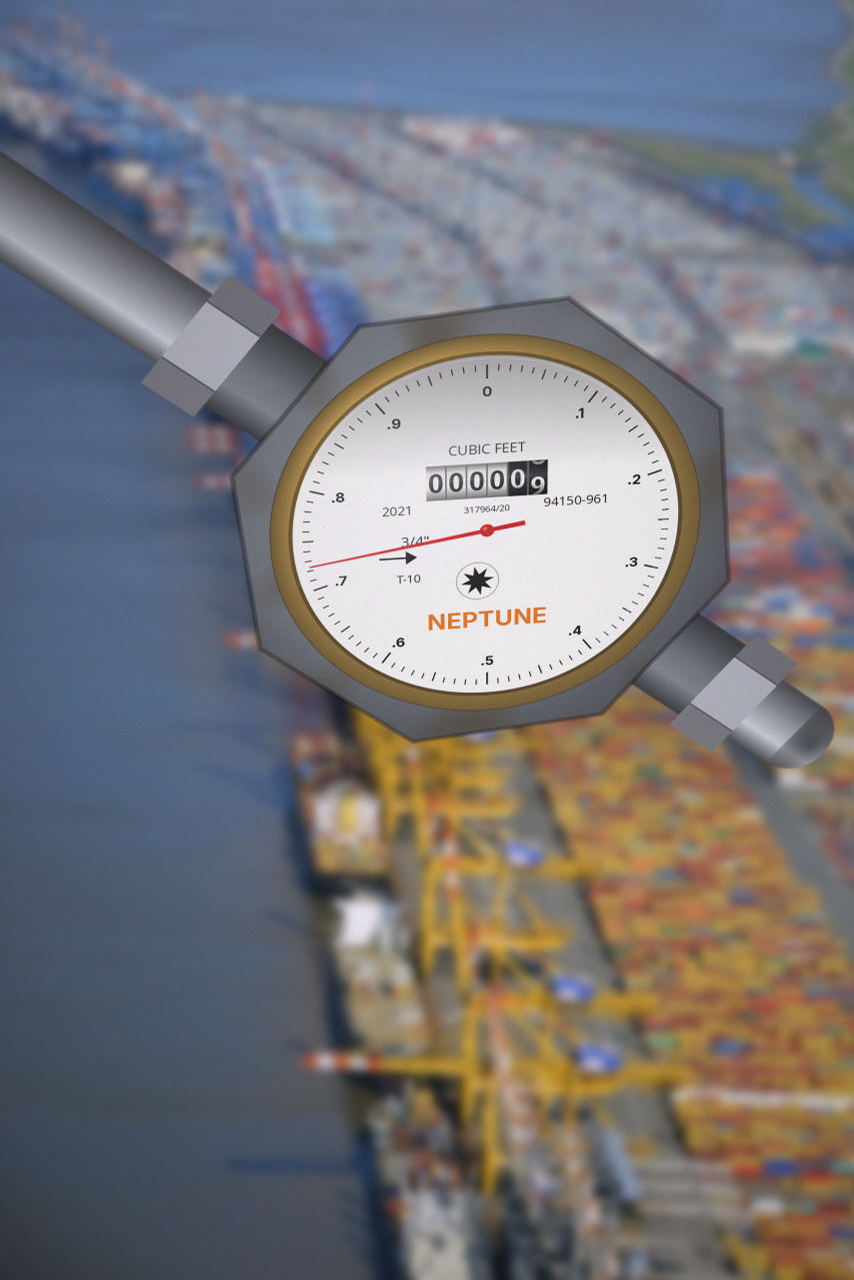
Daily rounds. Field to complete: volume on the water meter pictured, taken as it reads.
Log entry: 8.72 ft³
